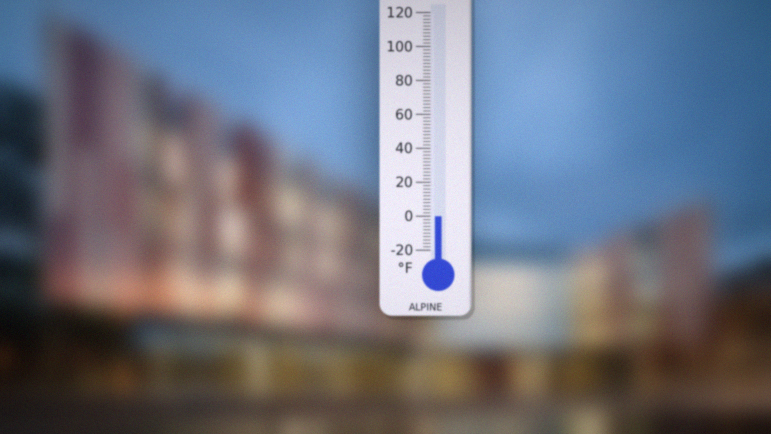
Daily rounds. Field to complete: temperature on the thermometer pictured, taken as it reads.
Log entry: 0 °F
